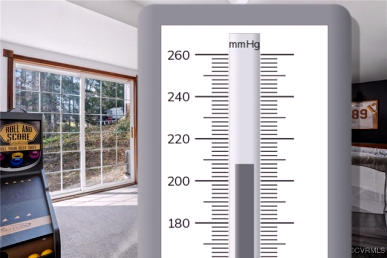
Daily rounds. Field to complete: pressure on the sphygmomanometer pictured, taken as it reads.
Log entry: 208 mmHg
